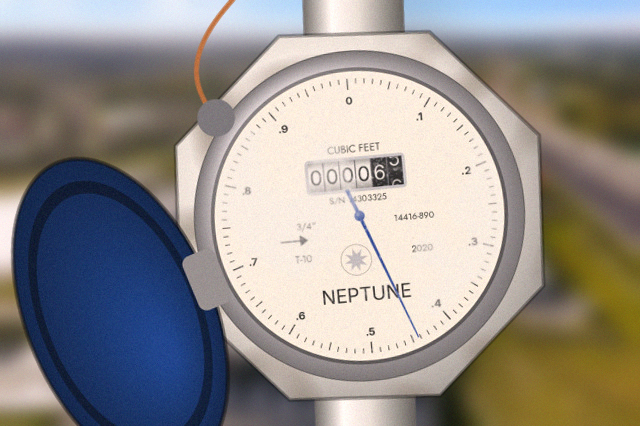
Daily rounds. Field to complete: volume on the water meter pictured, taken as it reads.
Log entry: 65.44 ft³
